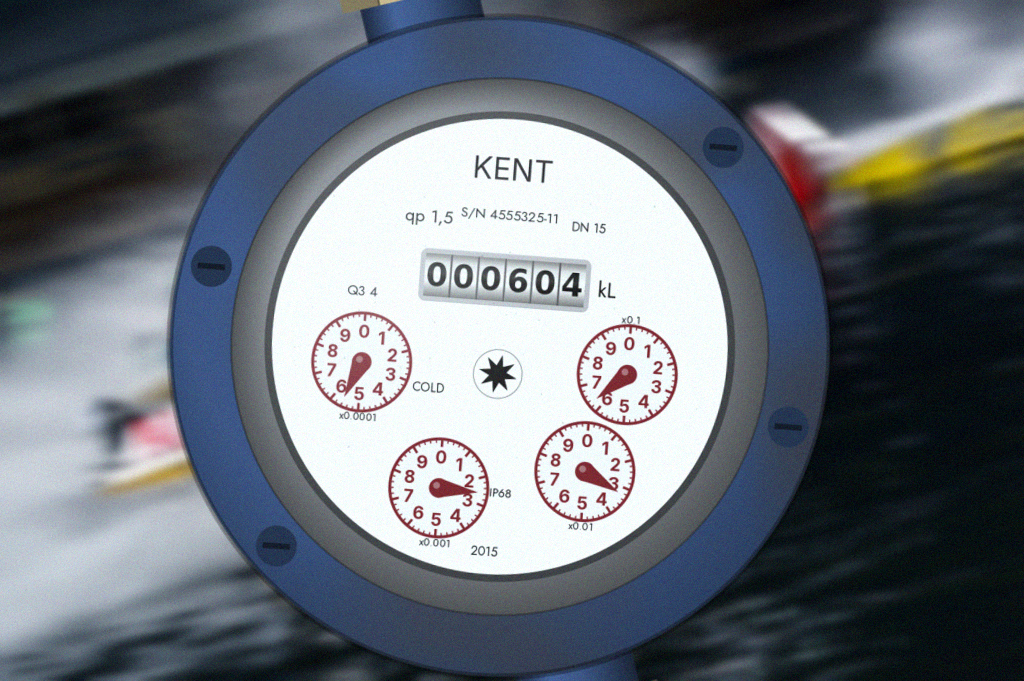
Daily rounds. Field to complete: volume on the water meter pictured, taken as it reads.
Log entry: 604.6325 kL
